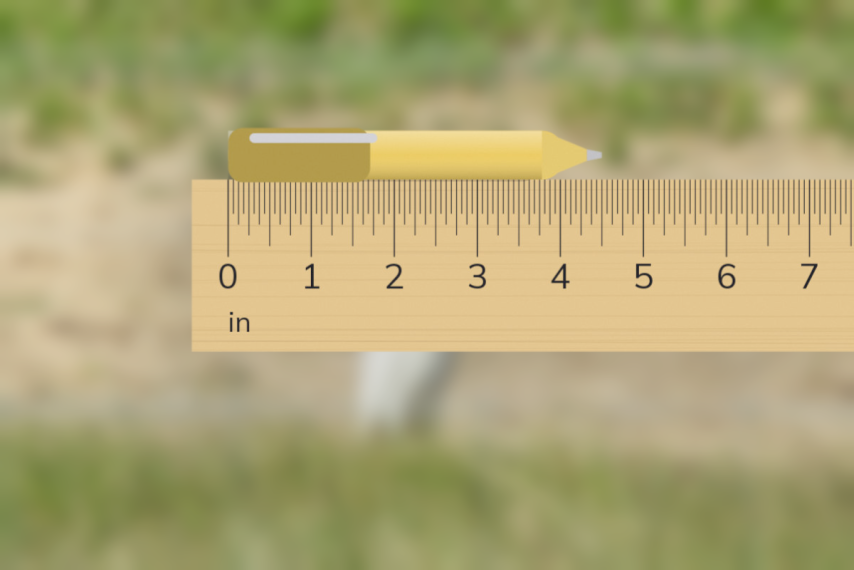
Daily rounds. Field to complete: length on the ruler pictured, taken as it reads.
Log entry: 4.5 in
